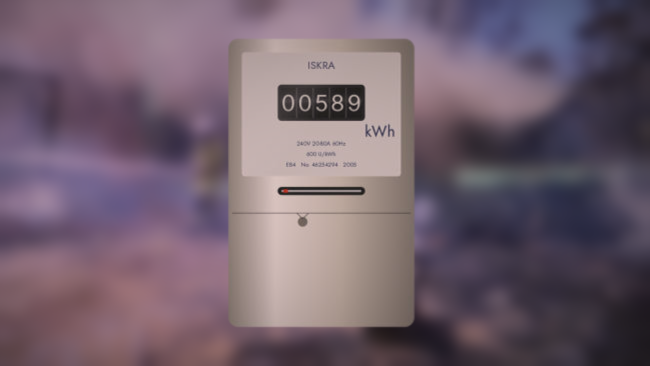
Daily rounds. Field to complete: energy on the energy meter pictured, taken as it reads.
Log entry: 589 kWh
